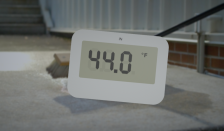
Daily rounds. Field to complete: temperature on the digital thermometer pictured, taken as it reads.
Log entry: 44.0 °F
